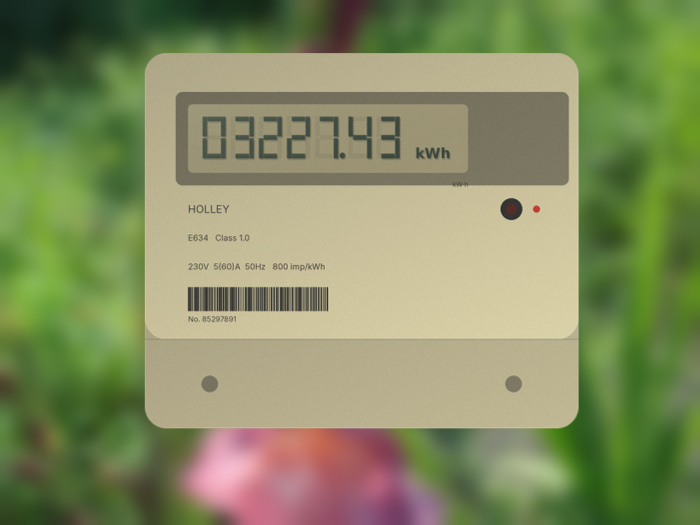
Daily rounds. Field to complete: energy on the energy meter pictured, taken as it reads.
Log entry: 3227.43 kWh
